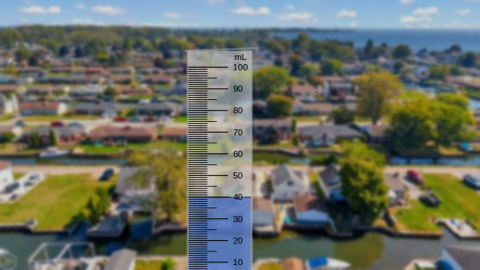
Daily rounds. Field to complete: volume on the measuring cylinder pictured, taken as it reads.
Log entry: 40 mL
